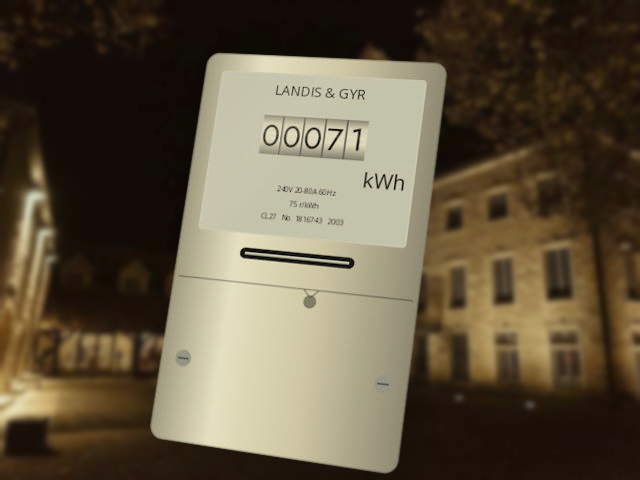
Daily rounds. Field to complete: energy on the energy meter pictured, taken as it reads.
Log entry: 71 kWh
